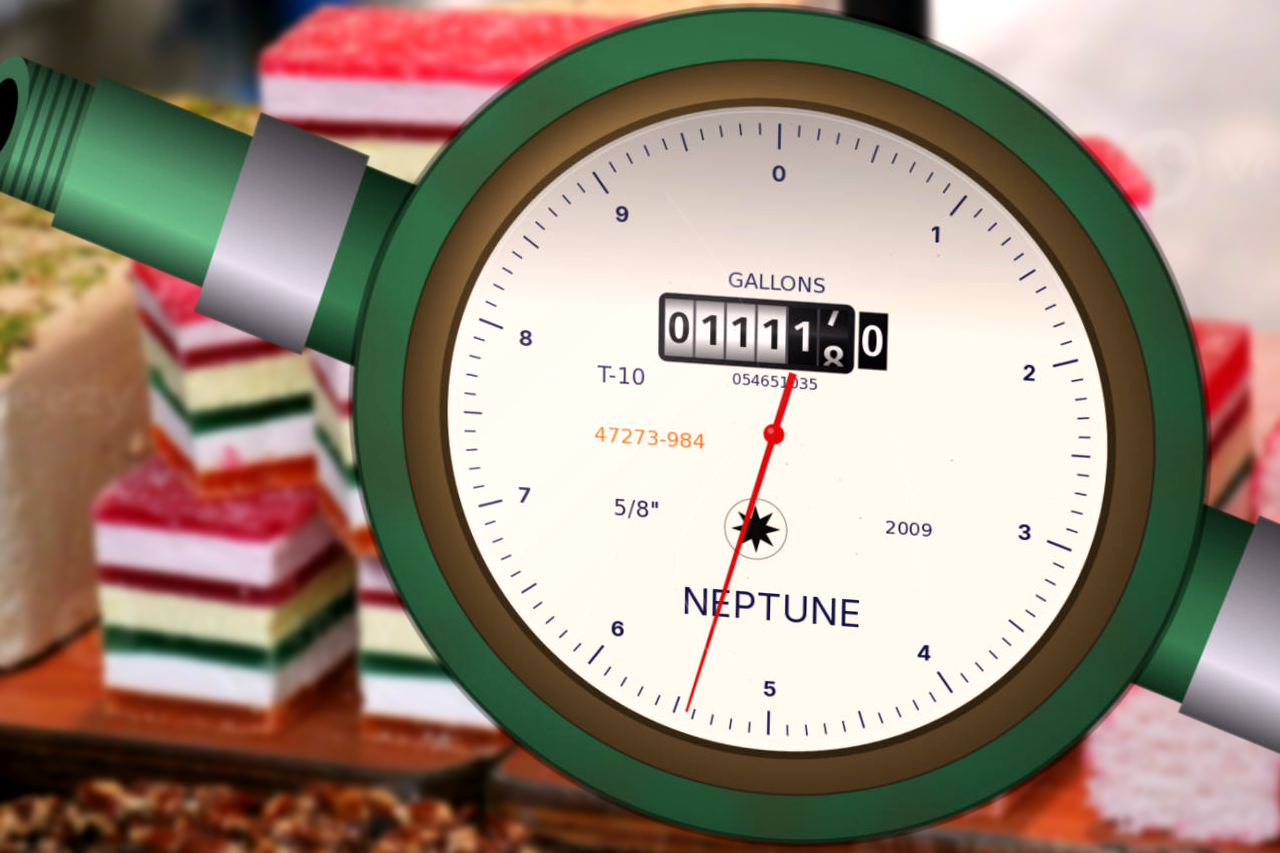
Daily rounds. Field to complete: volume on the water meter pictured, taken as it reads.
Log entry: 111175.4 gal
